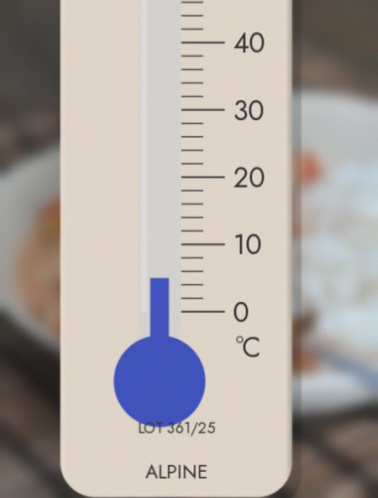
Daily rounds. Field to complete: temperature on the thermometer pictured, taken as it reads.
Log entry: 5 °C
